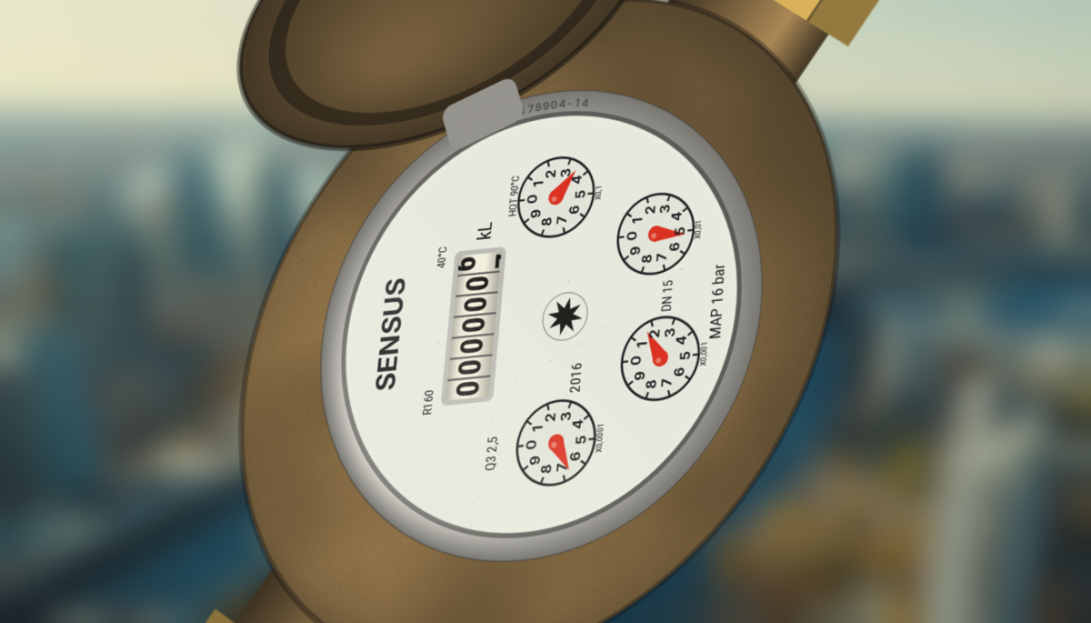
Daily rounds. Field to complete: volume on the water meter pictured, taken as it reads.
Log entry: 6.3516 kL
